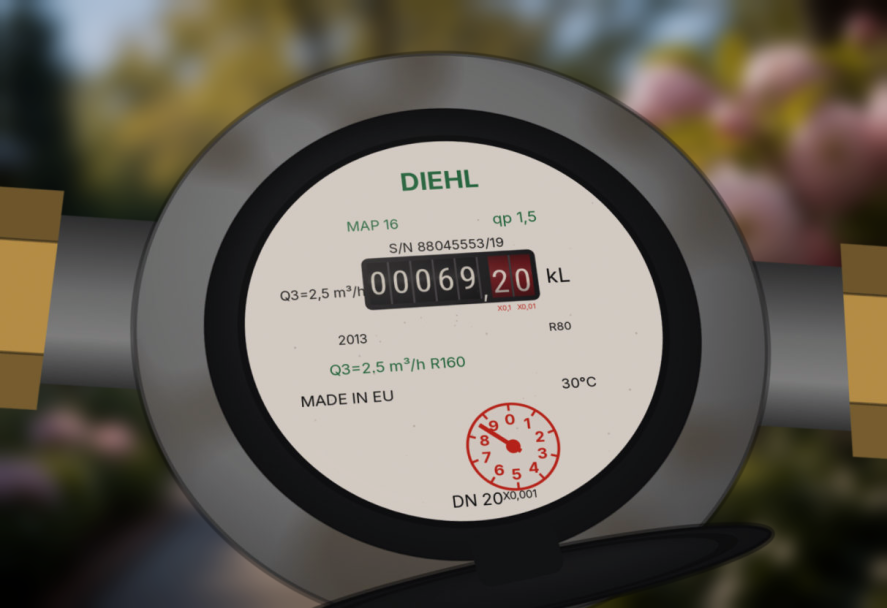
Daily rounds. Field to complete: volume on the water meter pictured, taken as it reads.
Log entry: 69.198 kL
